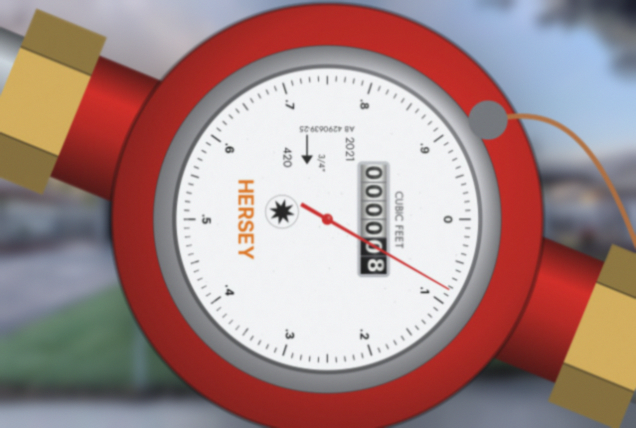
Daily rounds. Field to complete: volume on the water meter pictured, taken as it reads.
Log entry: 8.08 ft³
